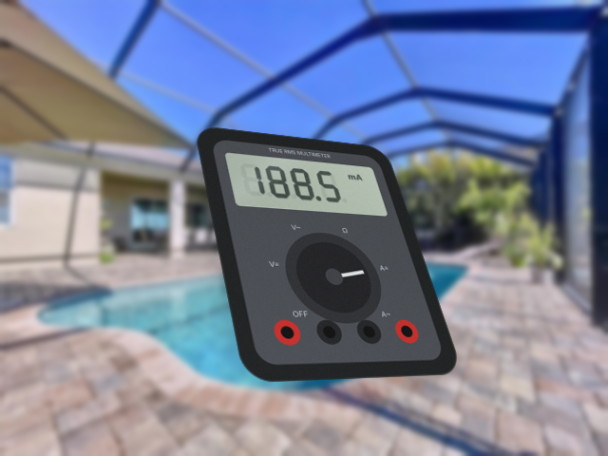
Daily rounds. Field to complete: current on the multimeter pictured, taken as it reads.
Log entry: 188.5 mA
